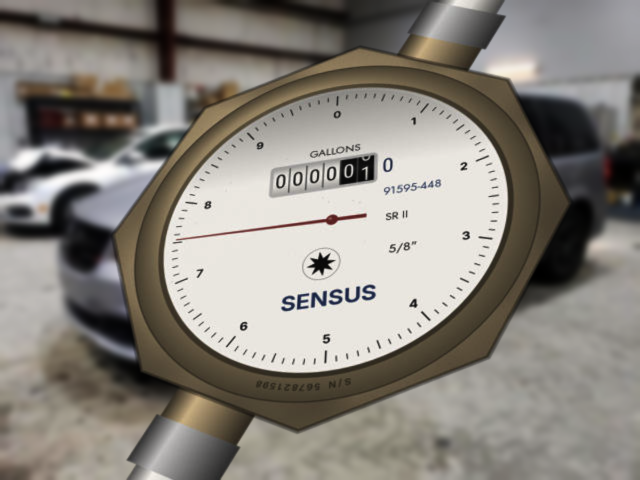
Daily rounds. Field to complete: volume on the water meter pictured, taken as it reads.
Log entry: 7.5 gal
